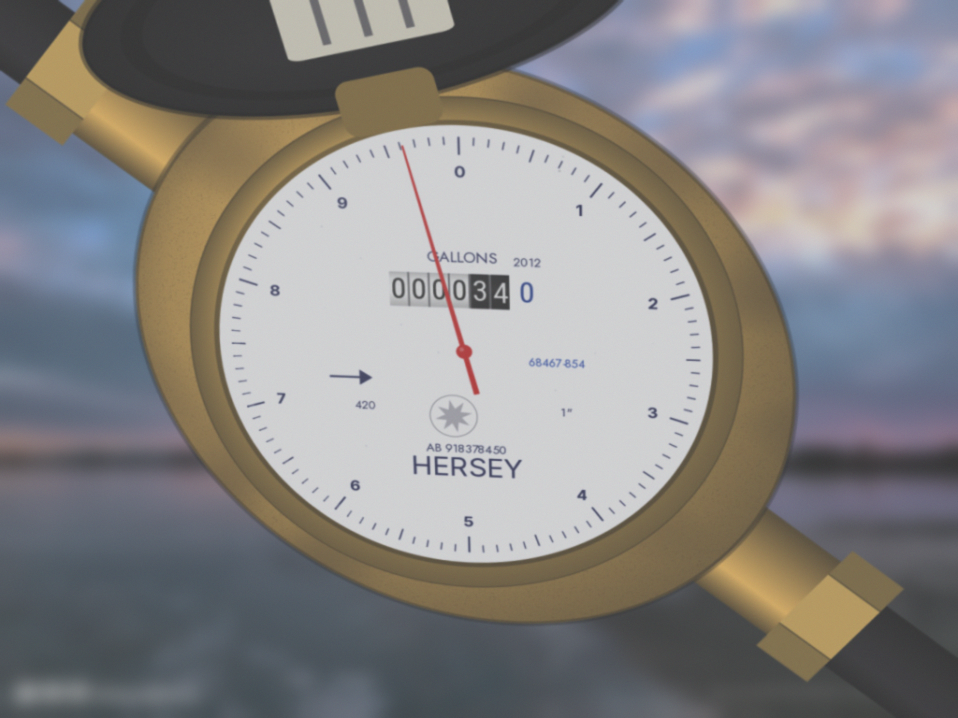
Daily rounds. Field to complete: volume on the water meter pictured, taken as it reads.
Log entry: 339.6 gal
